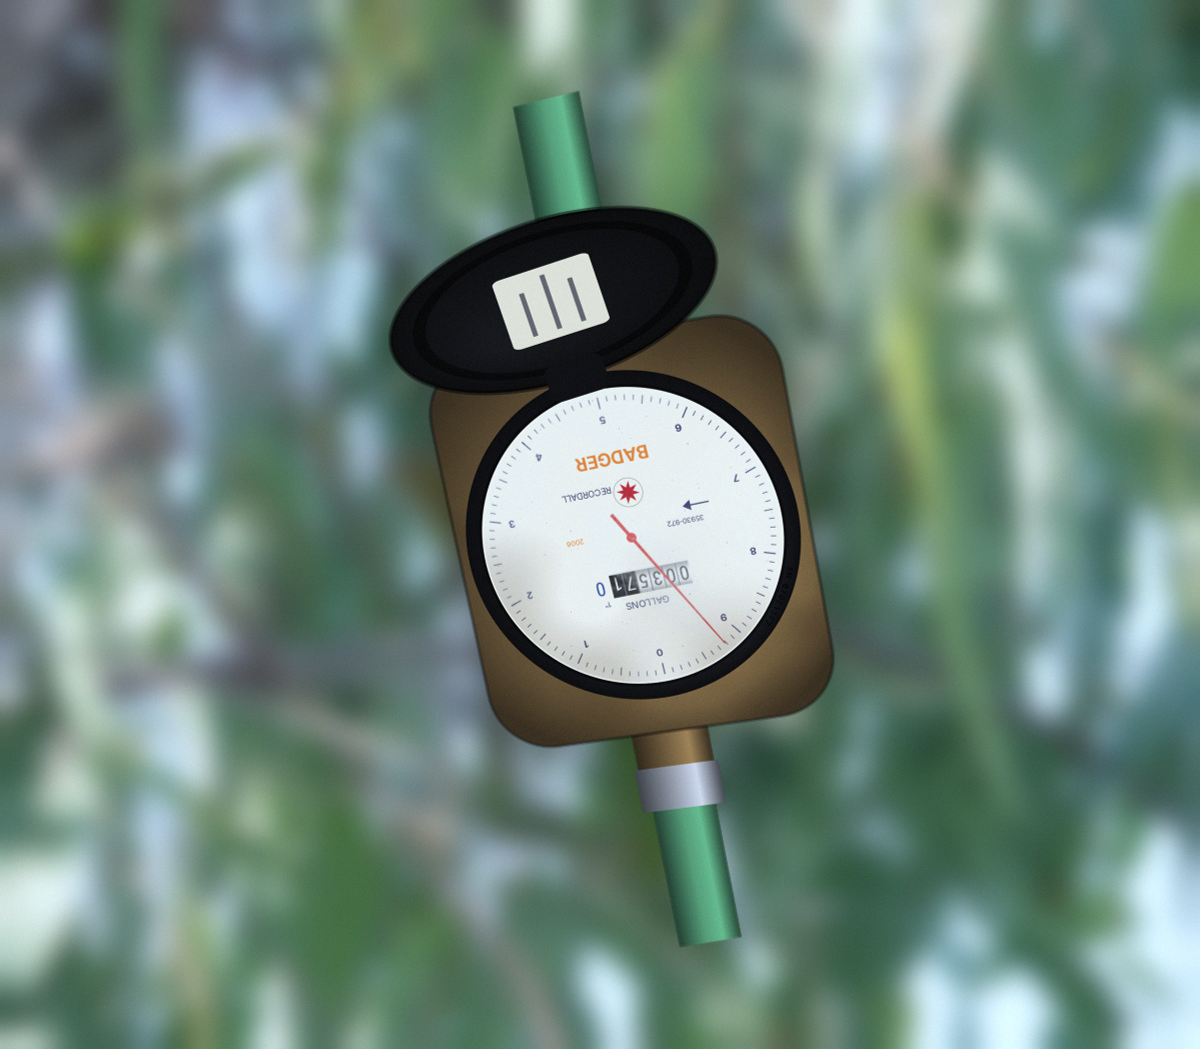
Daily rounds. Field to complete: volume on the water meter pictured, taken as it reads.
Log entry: 35709.2 gal
